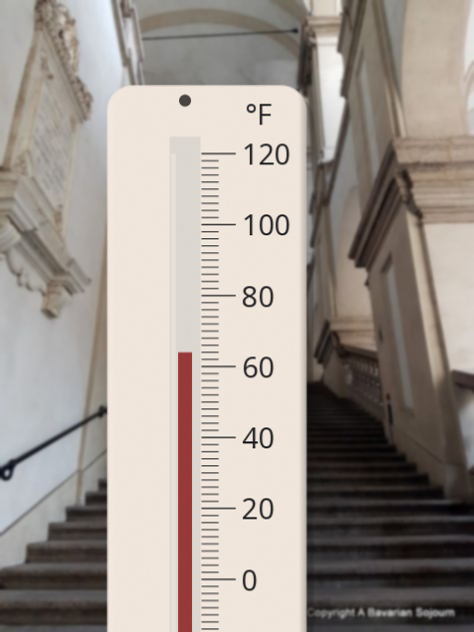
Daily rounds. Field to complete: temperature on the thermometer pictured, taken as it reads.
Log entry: 64 °F
